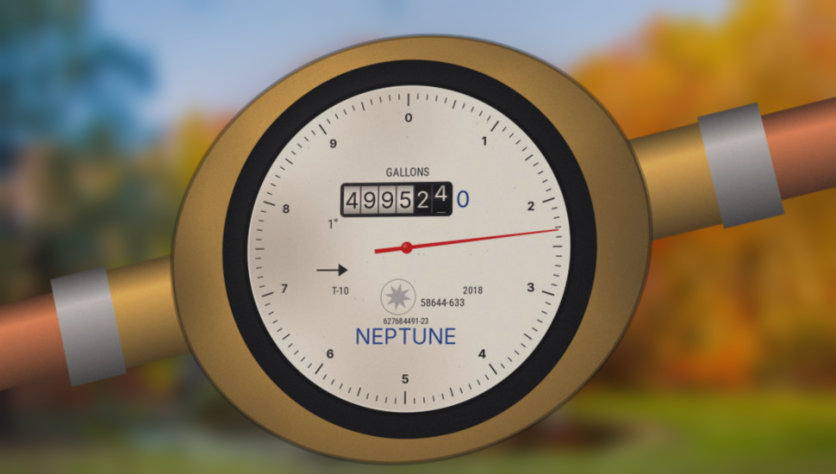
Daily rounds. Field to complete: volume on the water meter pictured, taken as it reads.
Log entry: 4995242.3 gal
